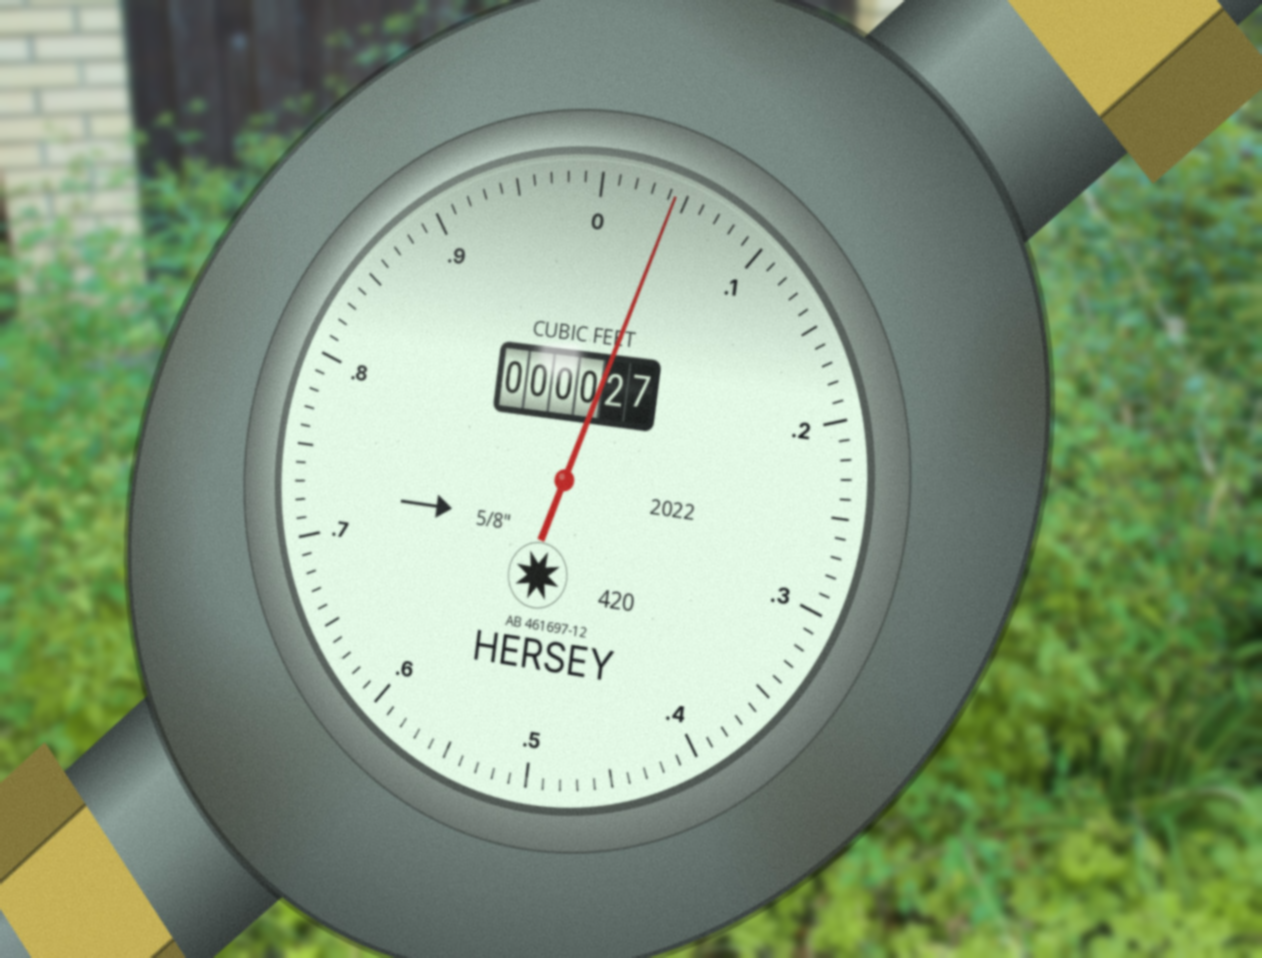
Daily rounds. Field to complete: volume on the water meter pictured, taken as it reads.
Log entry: 27.04 ft³
